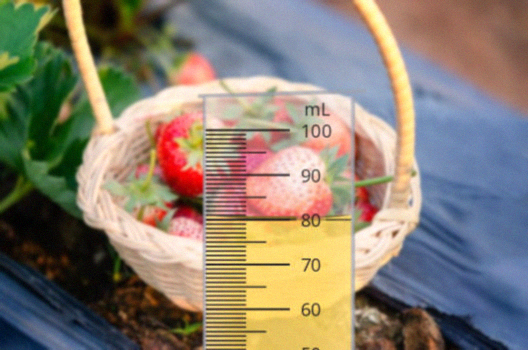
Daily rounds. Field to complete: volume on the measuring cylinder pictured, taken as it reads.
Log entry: 80 mL
